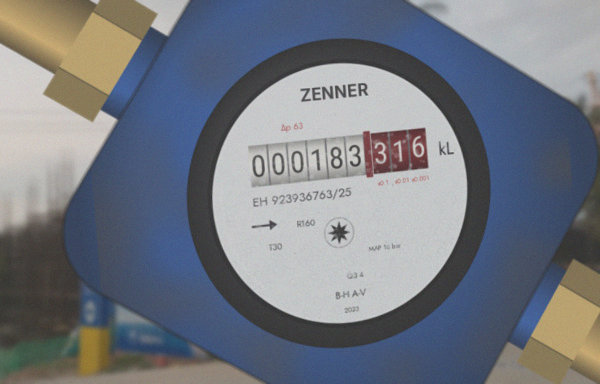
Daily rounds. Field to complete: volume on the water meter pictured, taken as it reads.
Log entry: 183.316 kL
